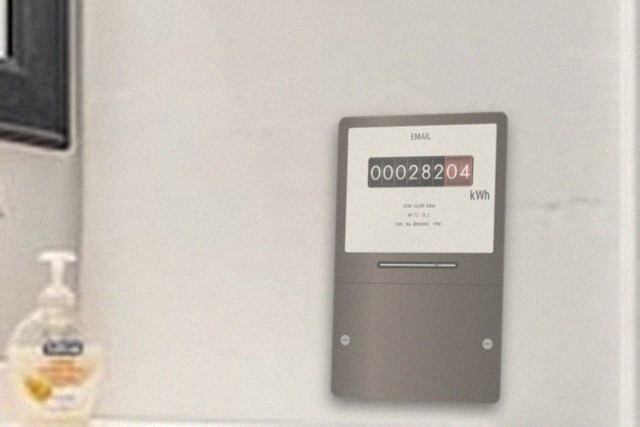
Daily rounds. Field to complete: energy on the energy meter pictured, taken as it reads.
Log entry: 282.04 kWh
